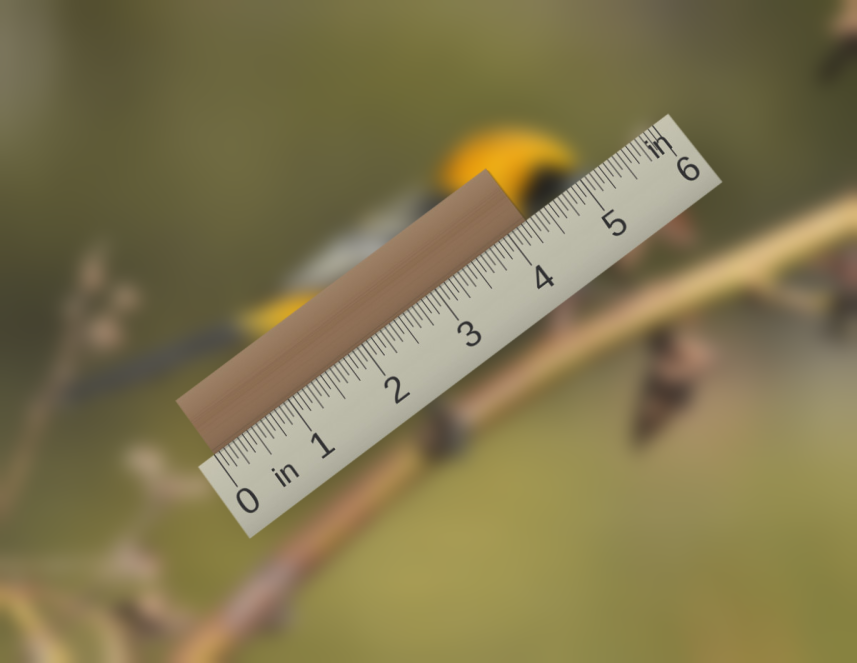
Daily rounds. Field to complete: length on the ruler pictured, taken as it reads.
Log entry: 4.25 in
